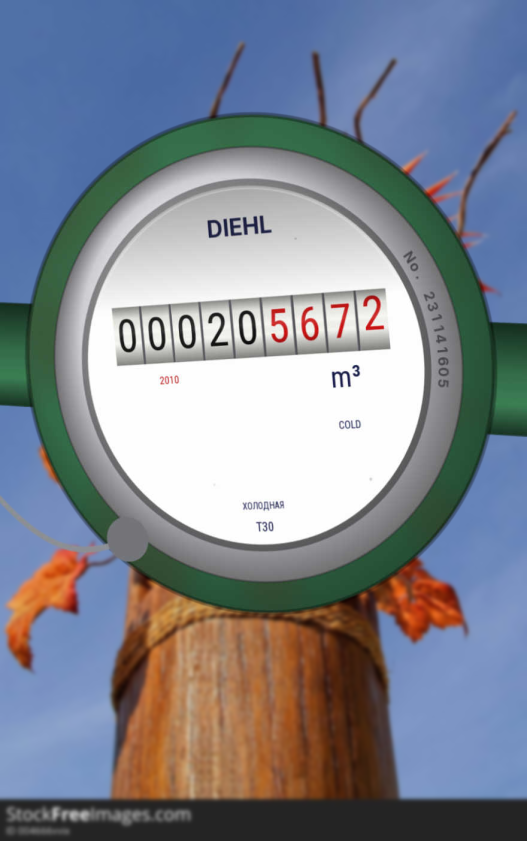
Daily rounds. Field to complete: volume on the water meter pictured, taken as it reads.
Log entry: 20.5672 m³
